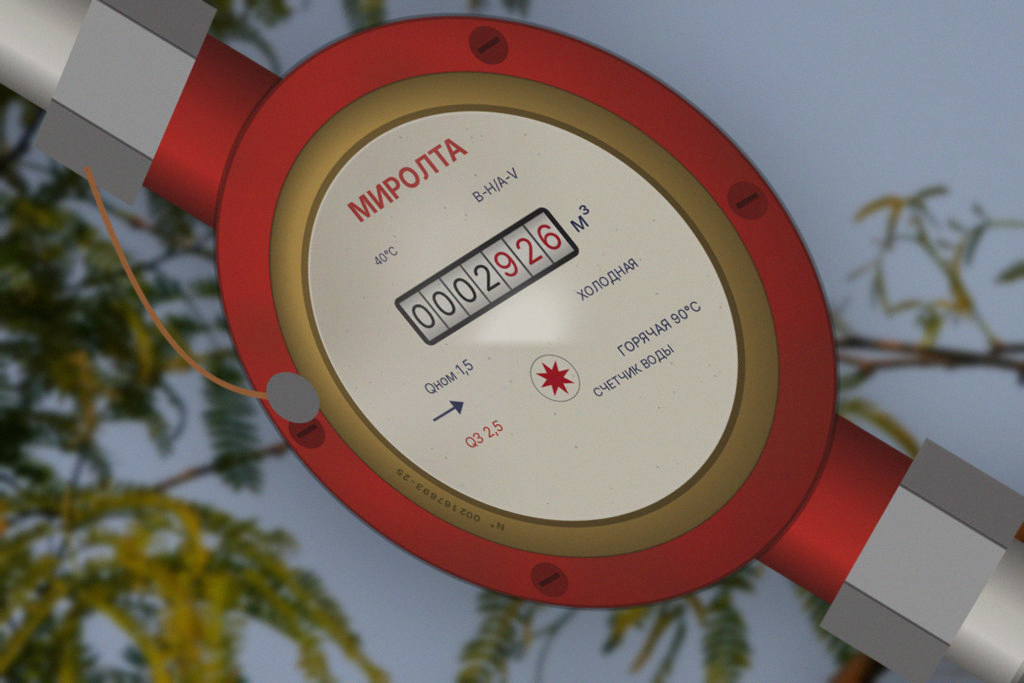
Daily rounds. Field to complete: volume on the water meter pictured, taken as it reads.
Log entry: 2.926 m³
